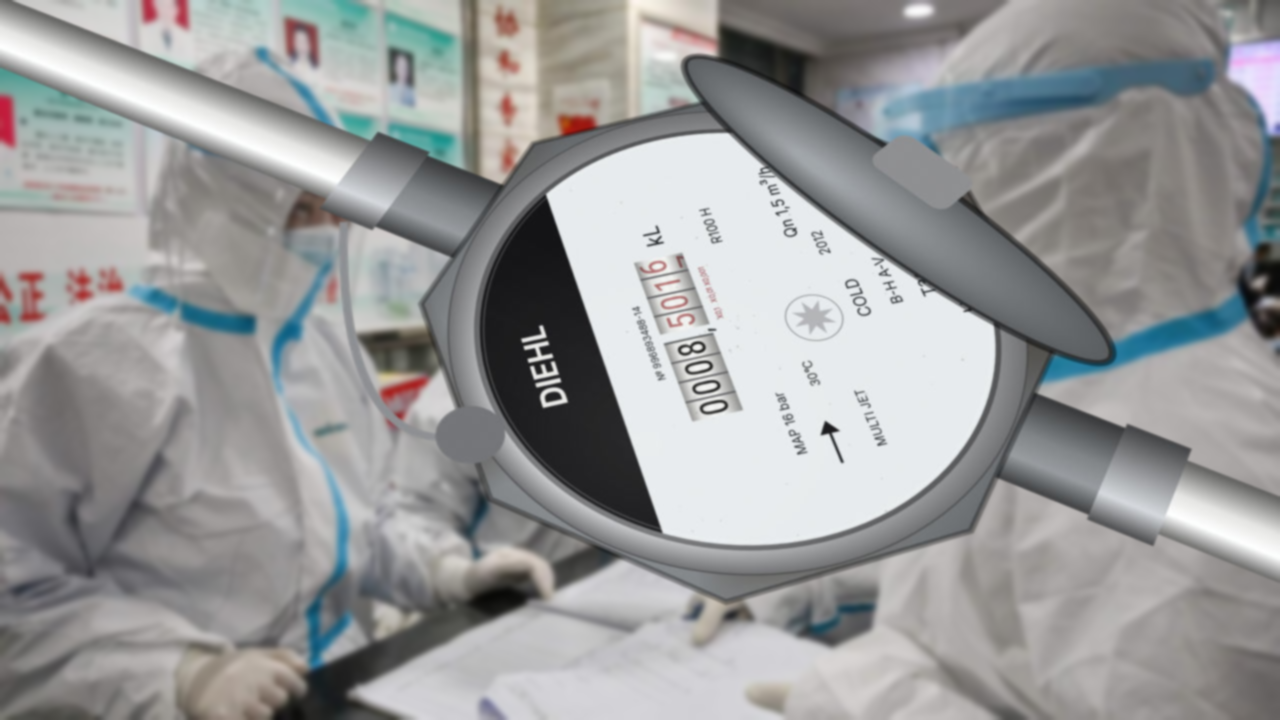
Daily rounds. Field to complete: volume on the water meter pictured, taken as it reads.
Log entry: 8.5016 kL
